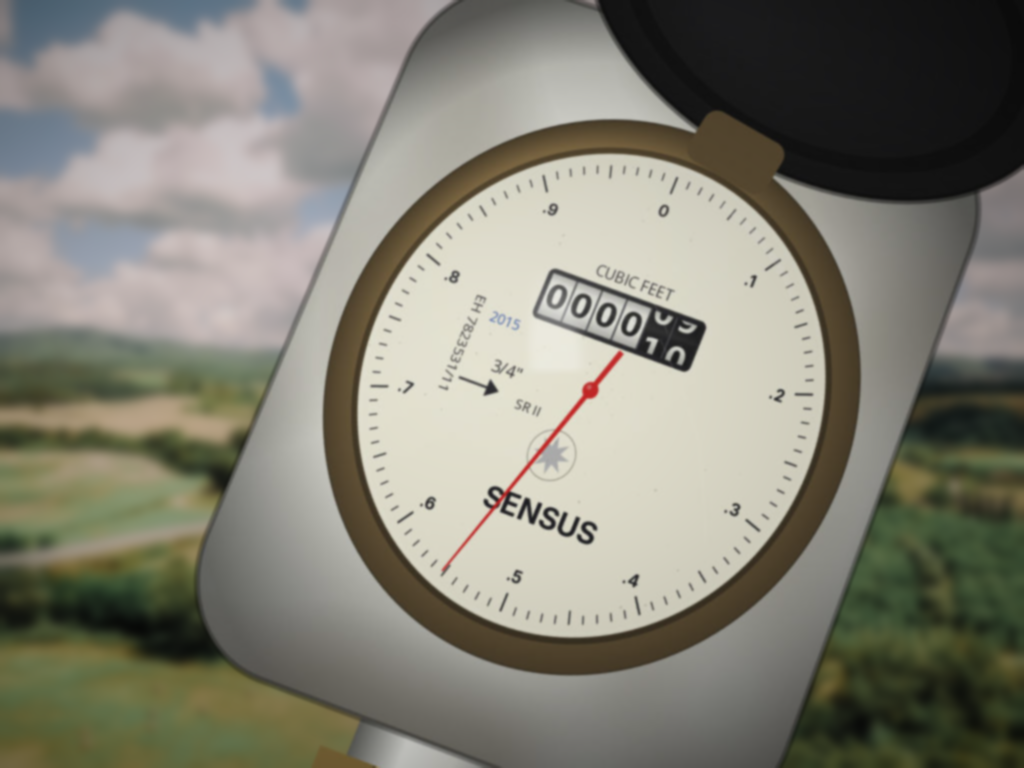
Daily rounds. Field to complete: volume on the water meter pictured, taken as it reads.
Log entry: 9.55 ft³
